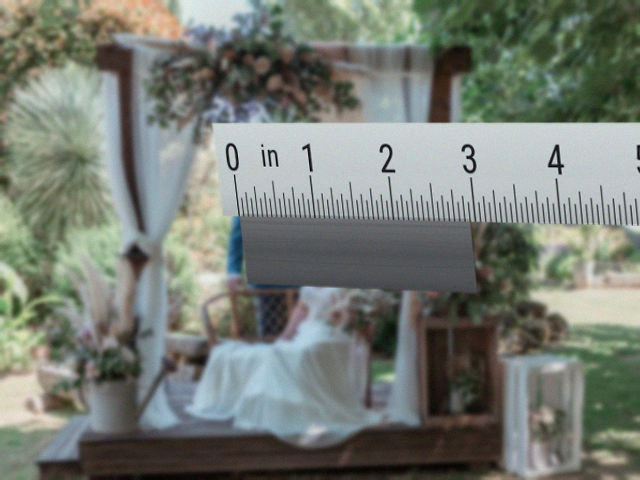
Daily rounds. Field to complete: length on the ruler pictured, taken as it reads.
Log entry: 2.9375 in
